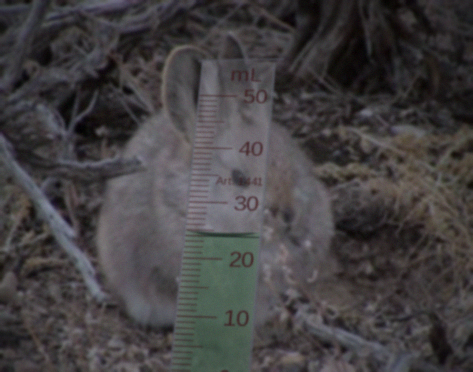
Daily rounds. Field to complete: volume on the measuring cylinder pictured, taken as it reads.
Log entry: 24 mL
